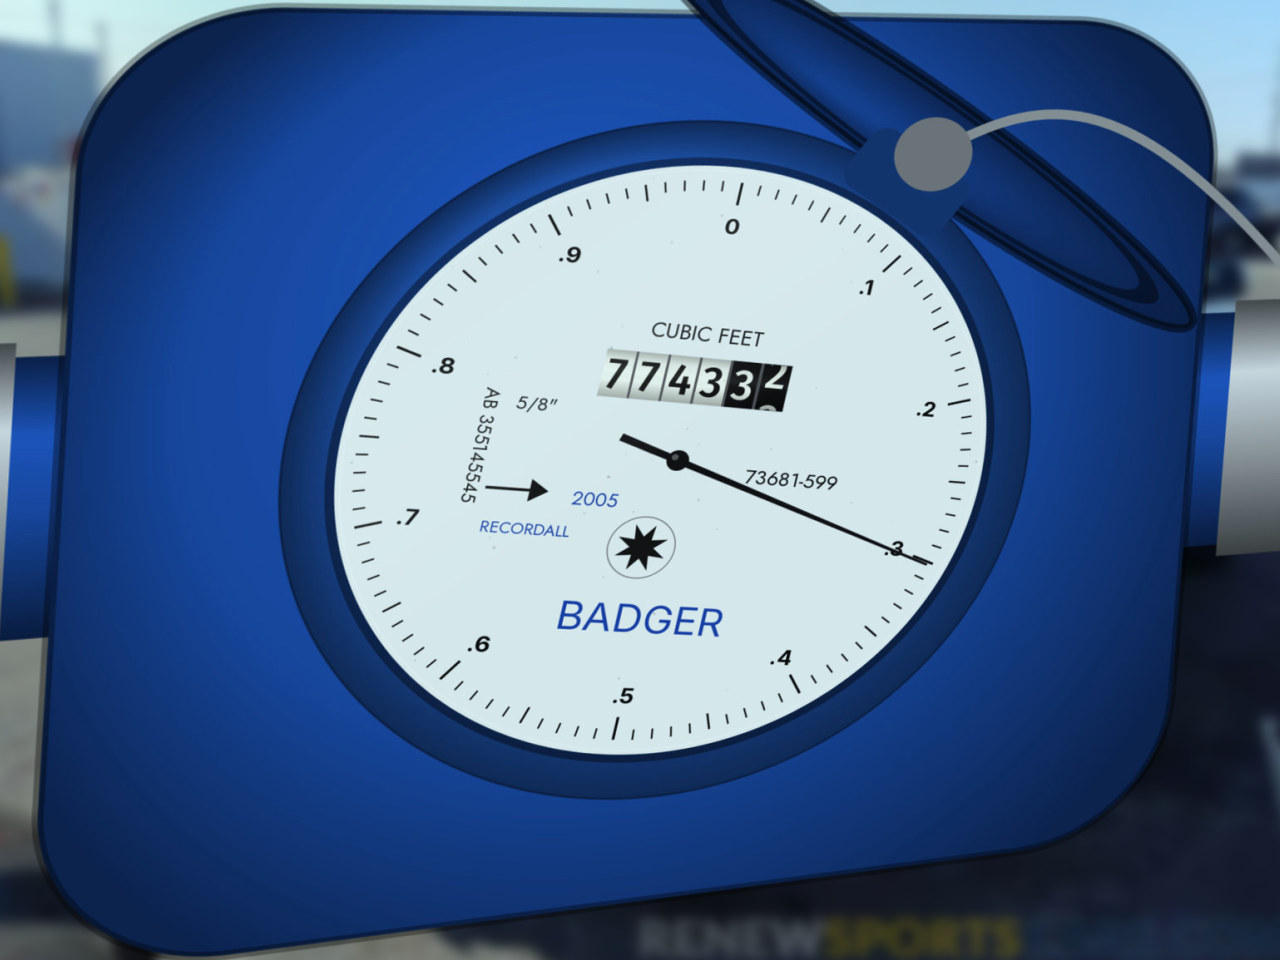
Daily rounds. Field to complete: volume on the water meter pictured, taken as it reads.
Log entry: 774332.30 ft³
